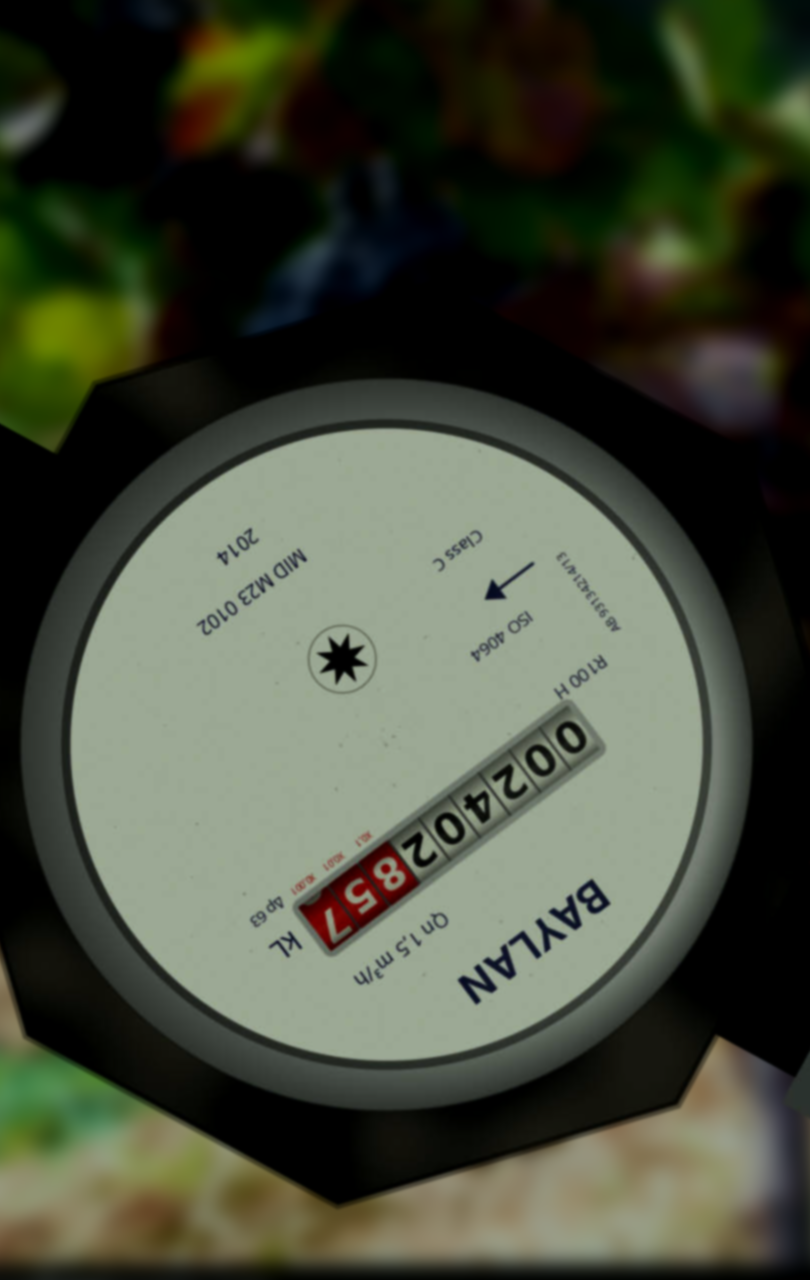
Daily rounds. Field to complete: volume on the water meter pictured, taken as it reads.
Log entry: 2402.857 kL
